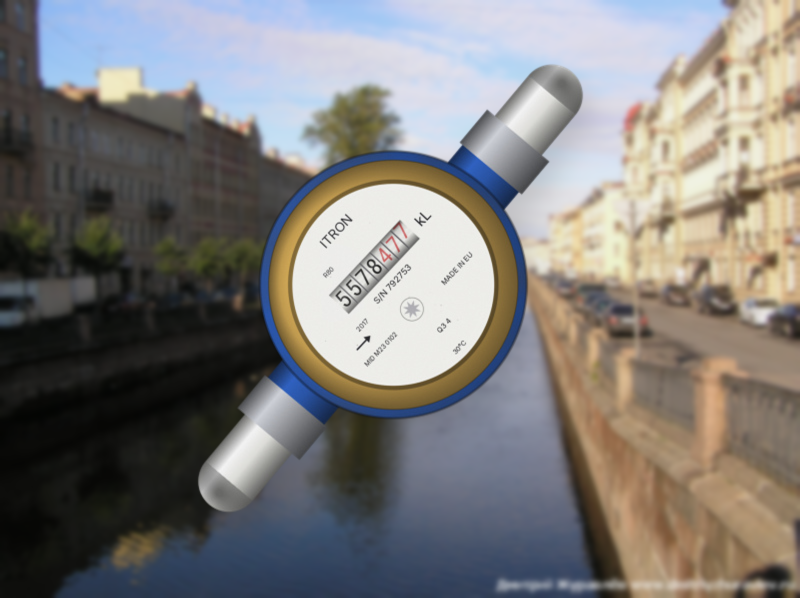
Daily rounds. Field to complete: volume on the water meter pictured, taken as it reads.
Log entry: 5578.477 kL
